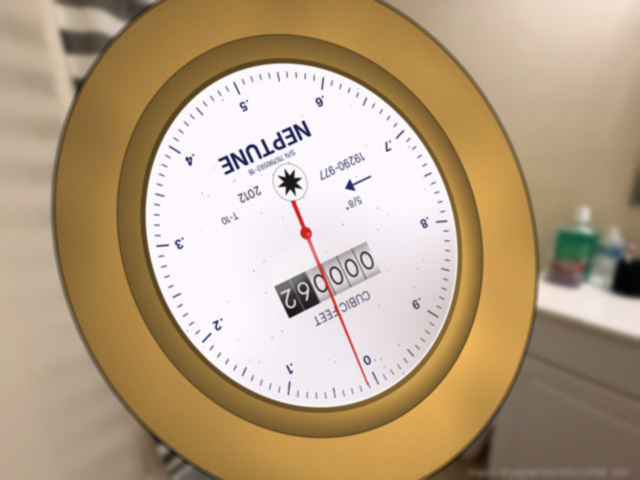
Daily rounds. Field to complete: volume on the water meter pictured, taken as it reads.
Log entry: 62.01 ft³
